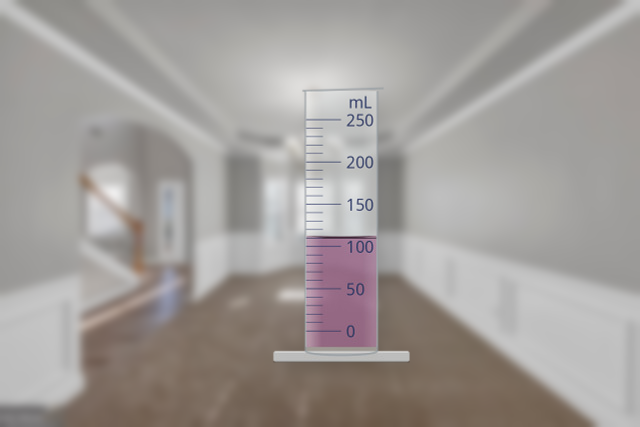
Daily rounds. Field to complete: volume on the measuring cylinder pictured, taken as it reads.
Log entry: 110 mL
